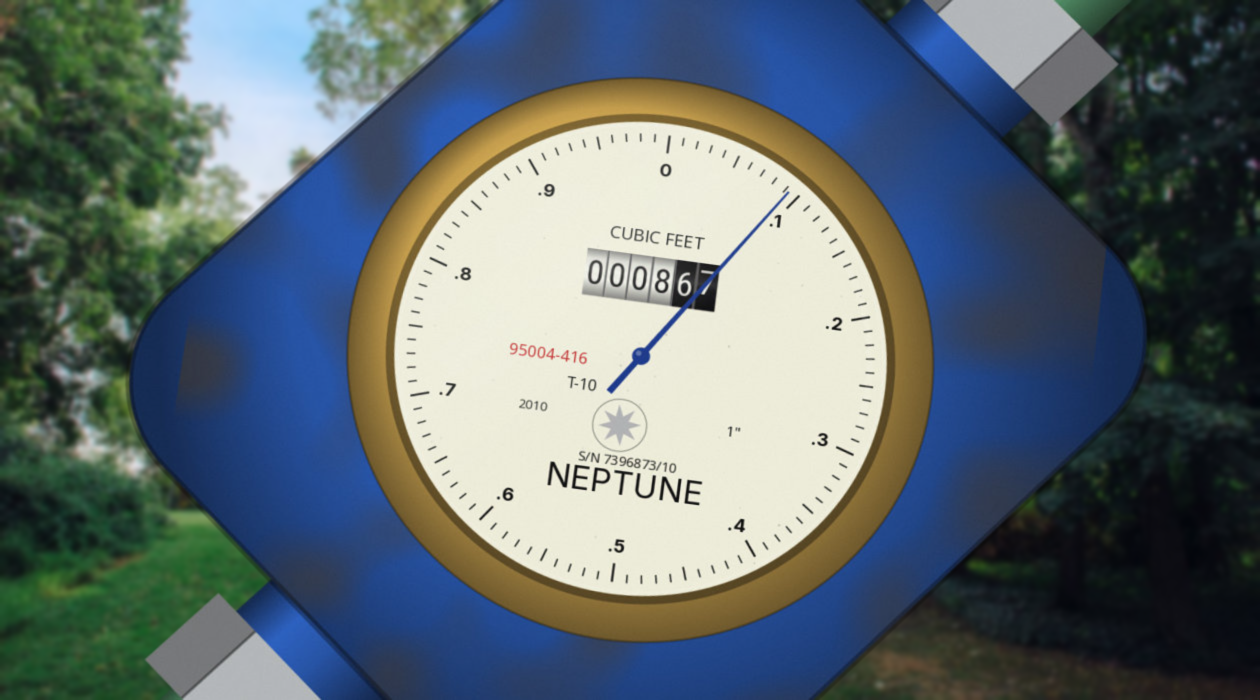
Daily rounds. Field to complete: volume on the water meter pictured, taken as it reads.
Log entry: 867.09 ft³
